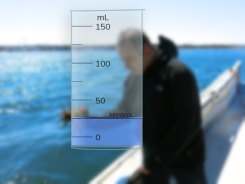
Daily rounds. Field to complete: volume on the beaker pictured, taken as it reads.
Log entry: 25 mL
